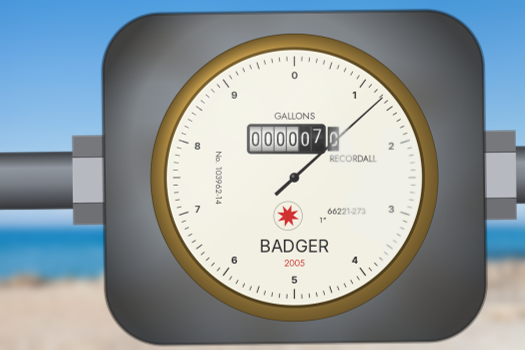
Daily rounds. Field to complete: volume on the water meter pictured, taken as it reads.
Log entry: 71.3 gal
